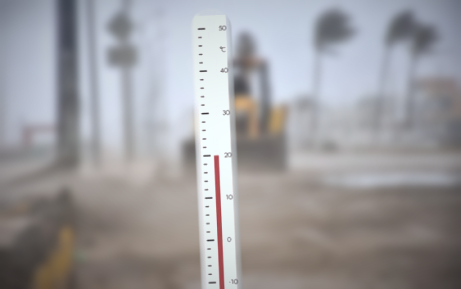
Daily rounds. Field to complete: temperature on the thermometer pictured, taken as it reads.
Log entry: 20 °C
